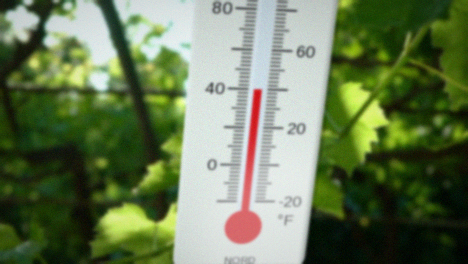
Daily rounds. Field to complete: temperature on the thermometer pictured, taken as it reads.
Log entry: 40 °F
